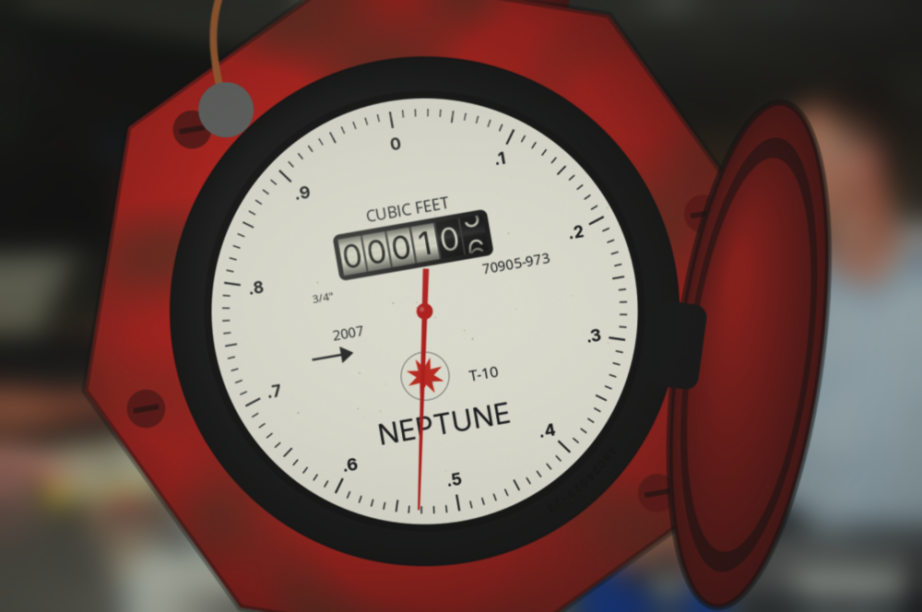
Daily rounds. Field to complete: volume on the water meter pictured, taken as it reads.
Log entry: 105.53 ft³
